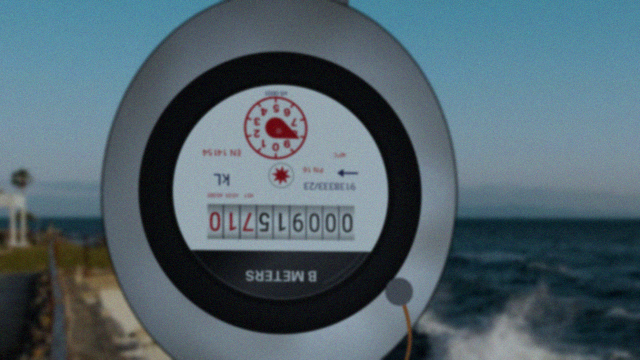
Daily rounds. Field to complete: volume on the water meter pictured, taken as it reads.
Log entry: 915.7108 kL
